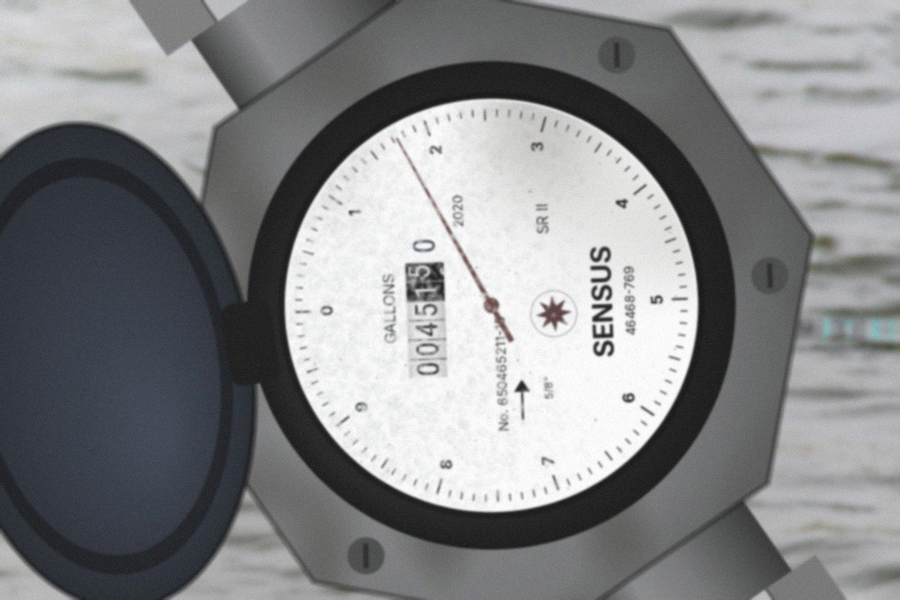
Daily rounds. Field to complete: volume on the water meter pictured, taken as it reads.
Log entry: 45151.7 gal
